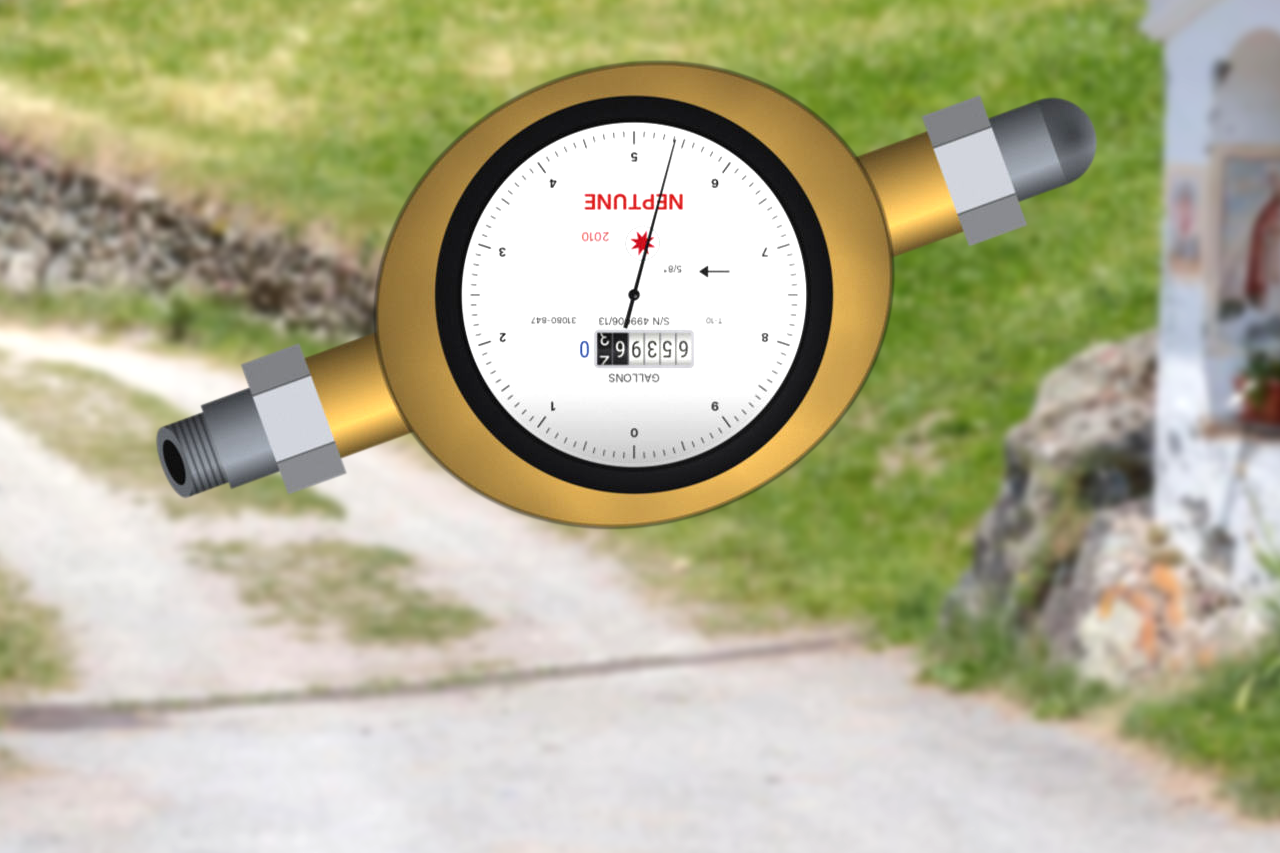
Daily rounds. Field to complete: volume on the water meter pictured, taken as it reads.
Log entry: 6539625.4 gal
